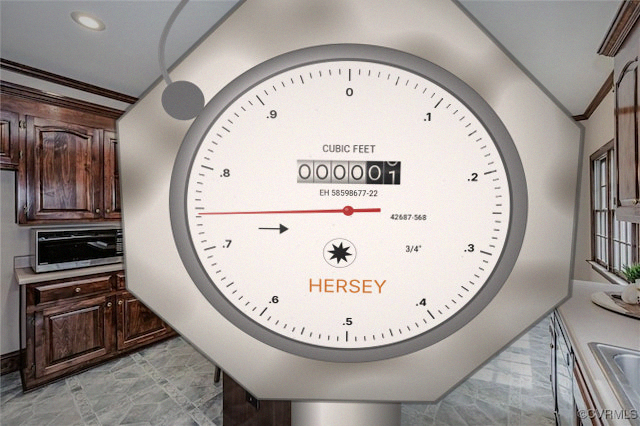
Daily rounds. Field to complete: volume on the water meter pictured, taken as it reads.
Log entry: 0.74 ft³
